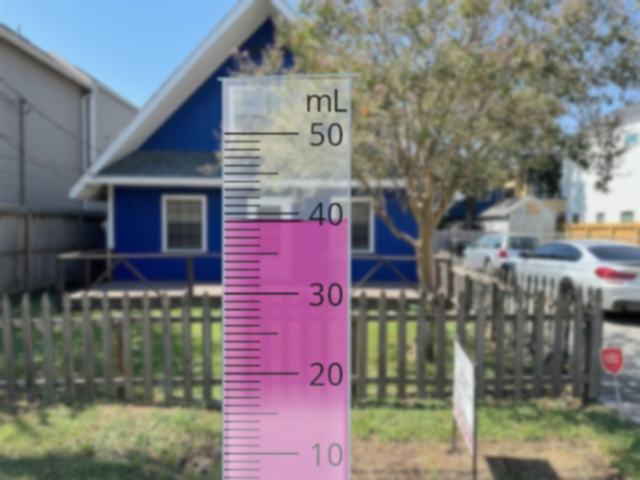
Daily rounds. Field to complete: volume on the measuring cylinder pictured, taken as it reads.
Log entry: 39 mL
